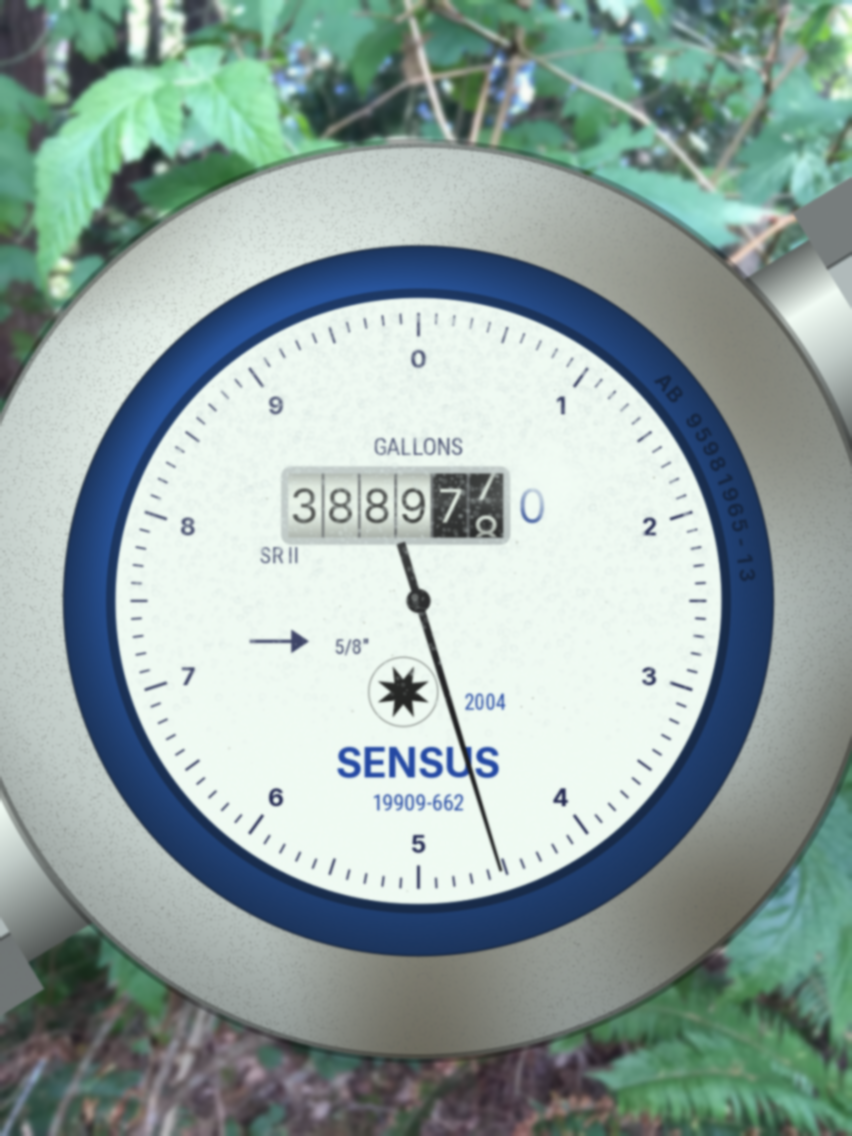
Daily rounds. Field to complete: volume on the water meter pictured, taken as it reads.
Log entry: 3889774.5 gal
